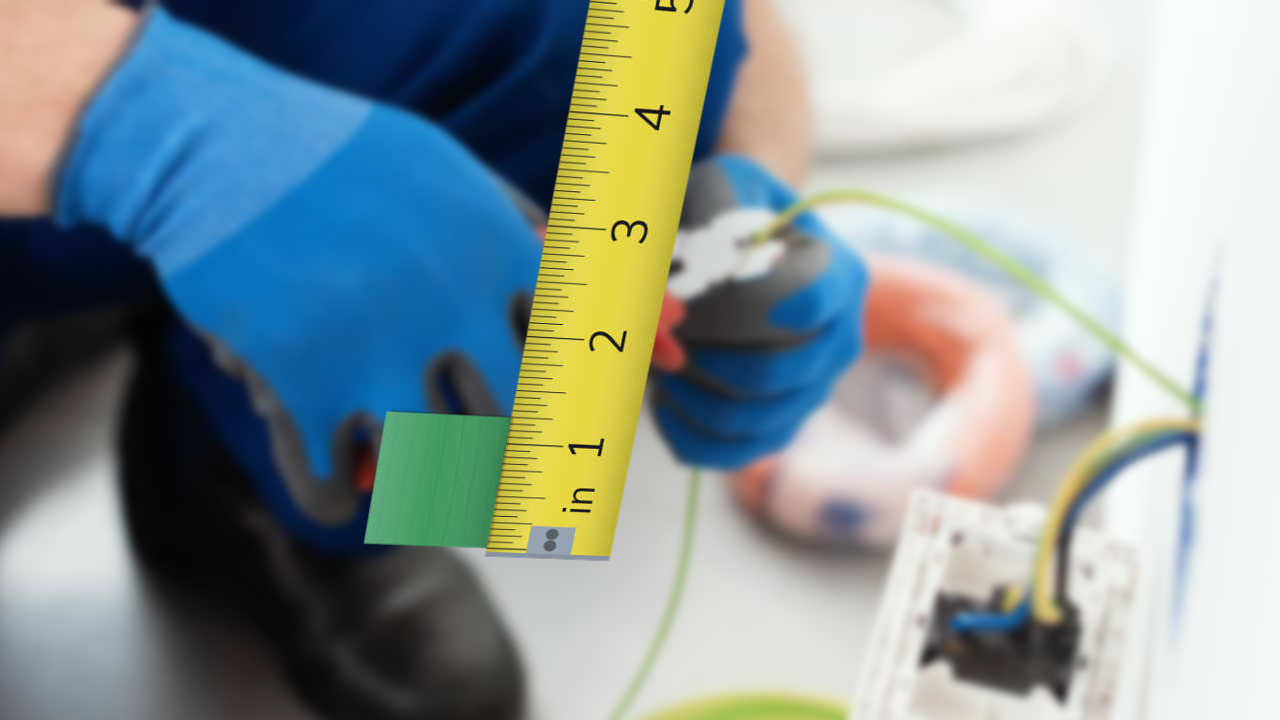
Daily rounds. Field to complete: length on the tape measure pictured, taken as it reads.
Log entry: 1.25 in
